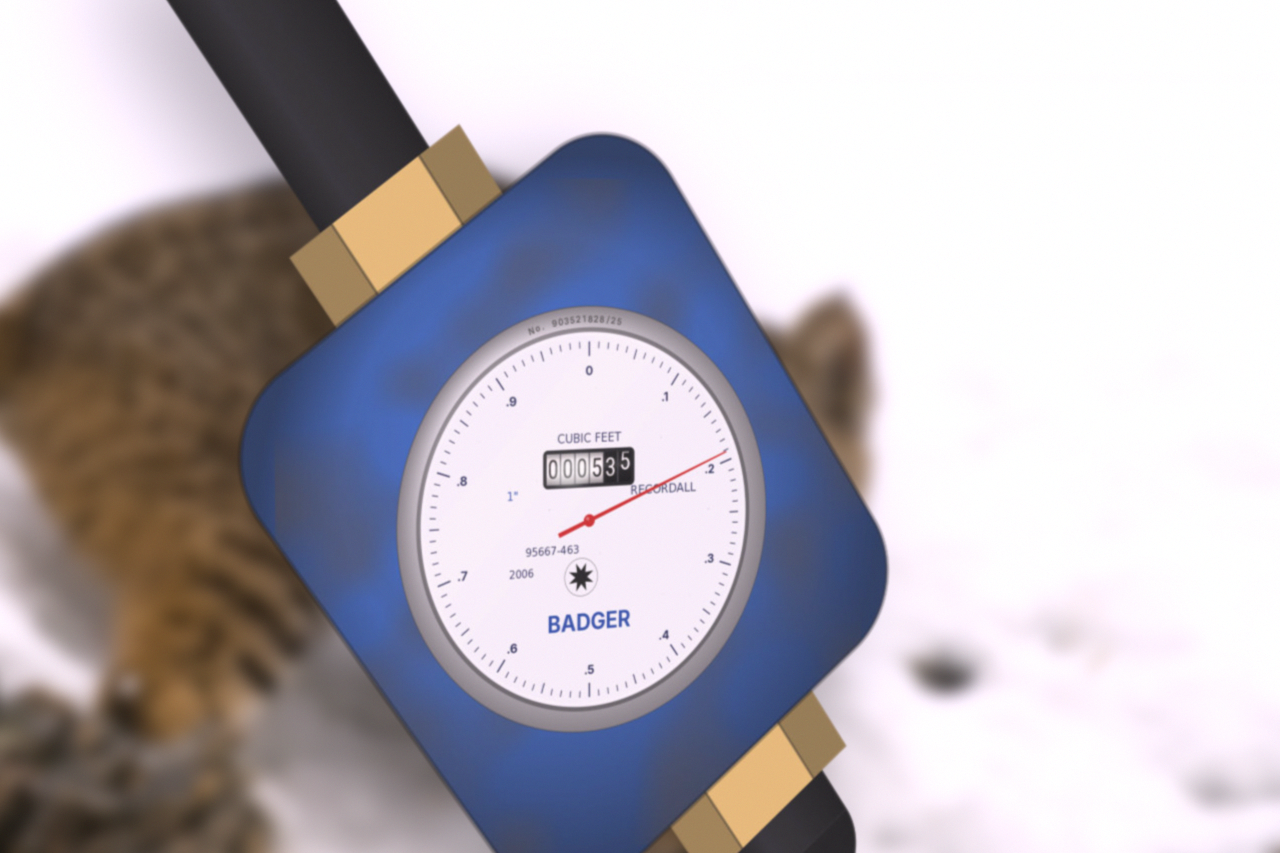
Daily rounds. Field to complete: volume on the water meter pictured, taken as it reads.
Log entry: 535.19 ft³
